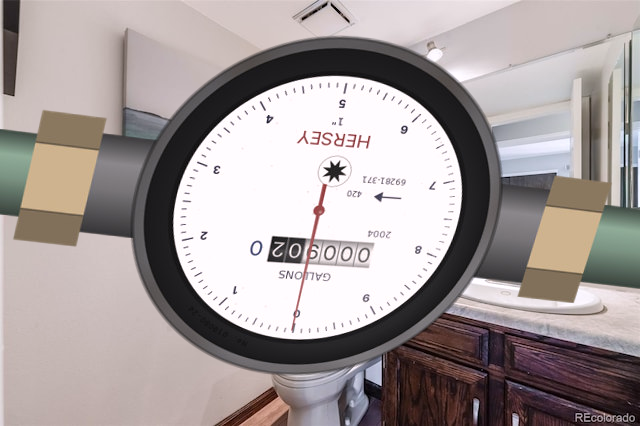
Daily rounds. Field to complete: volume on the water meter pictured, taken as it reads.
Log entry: 9020.0 gal
